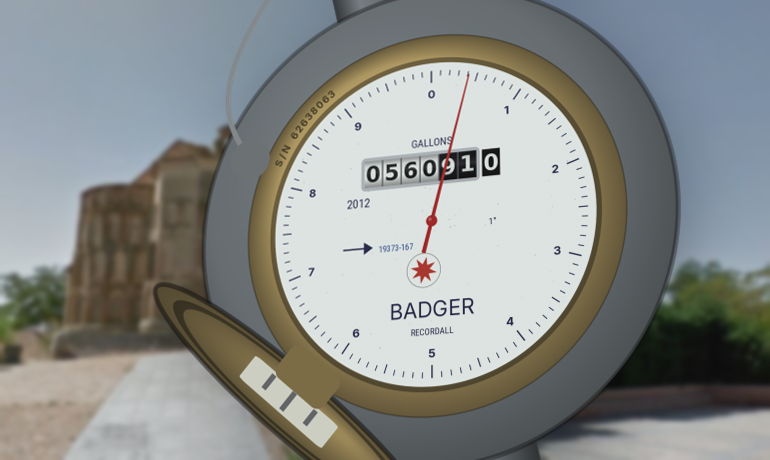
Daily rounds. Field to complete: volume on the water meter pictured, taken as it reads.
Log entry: 560910.4 gal
